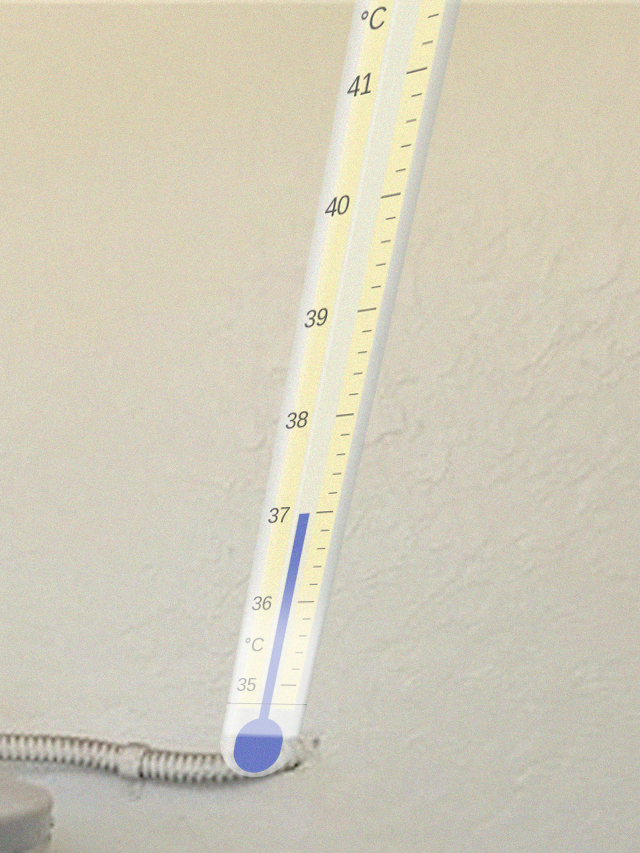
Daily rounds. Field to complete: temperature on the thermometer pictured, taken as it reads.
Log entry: 37 °C
